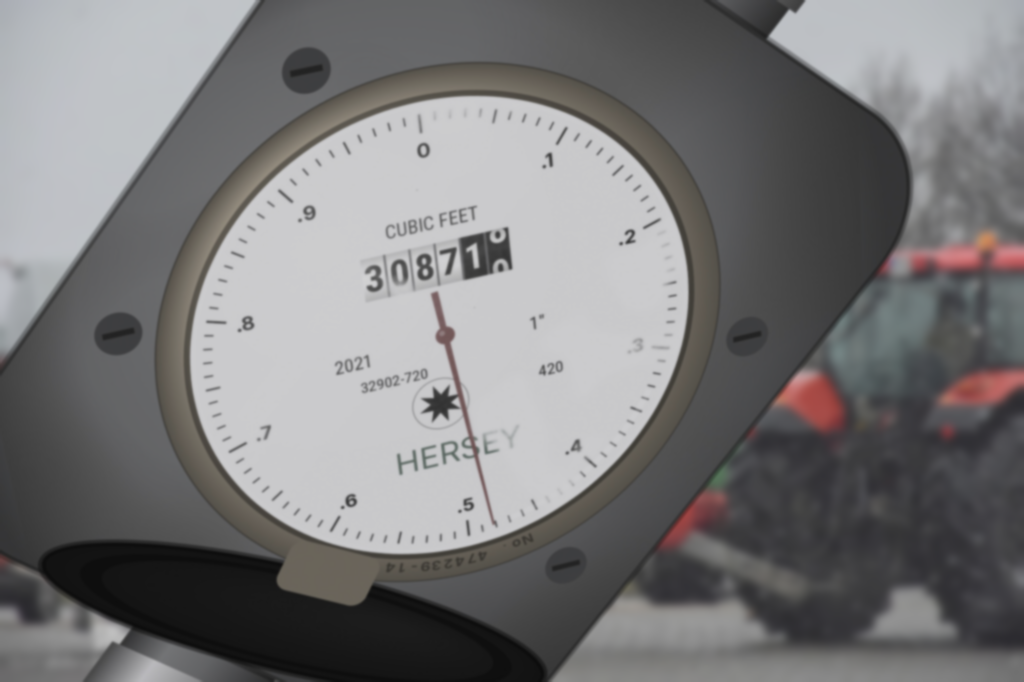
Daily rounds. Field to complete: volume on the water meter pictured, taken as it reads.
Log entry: 308718.48 ft³
